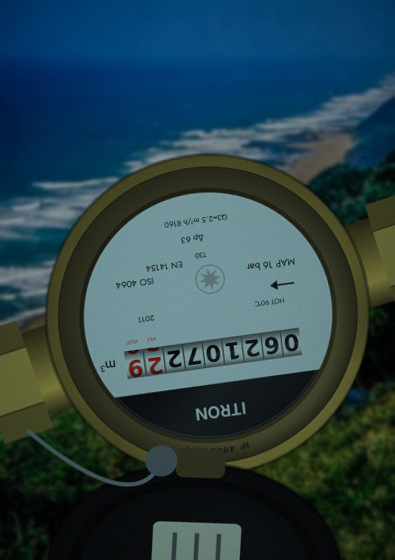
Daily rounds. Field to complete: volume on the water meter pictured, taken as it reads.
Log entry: 621072.29 m³
